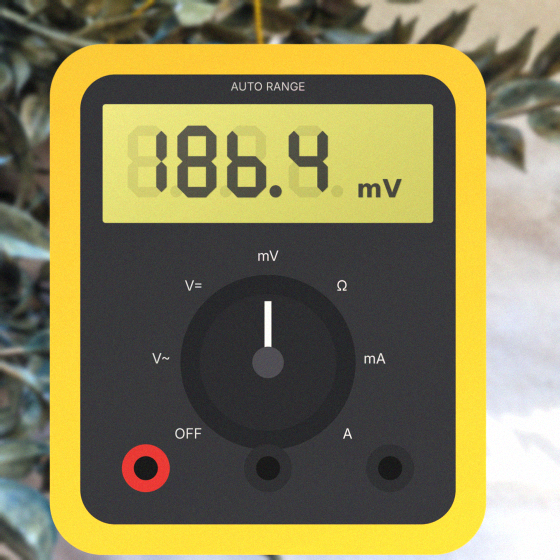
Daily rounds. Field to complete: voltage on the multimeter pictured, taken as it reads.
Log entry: 186.4 mV
